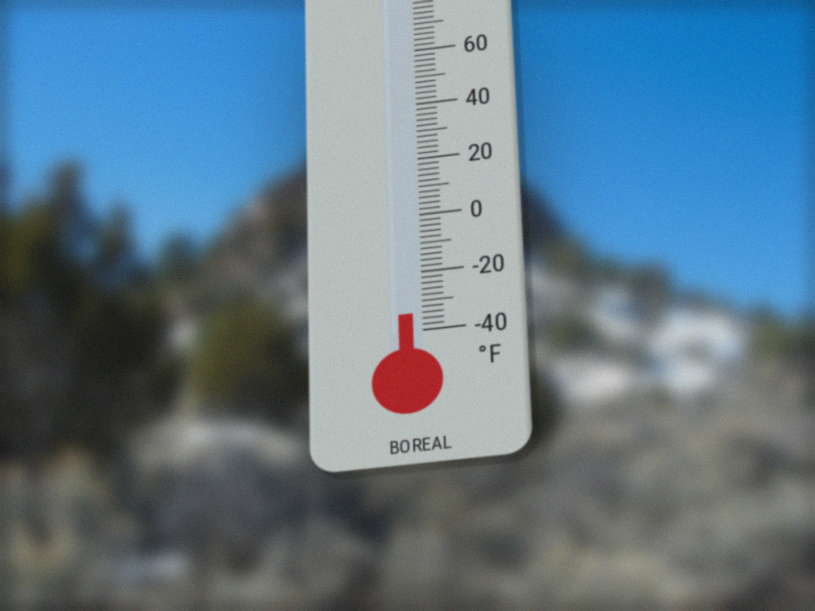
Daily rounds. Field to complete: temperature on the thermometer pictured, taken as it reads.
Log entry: -34 °F
